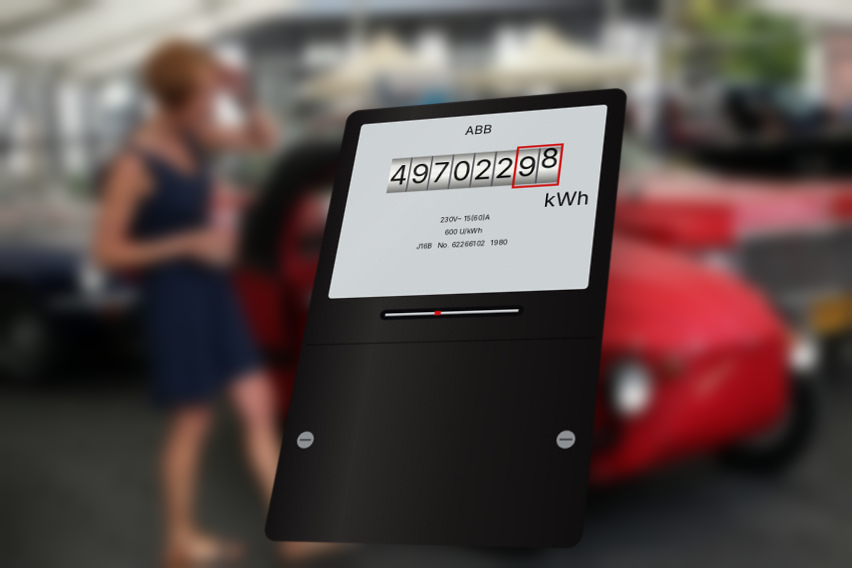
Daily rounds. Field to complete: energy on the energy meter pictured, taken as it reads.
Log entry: 497022.98 kWh
